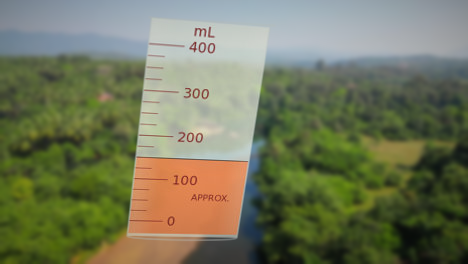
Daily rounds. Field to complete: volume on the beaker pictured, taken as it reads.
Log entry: 150 mL
